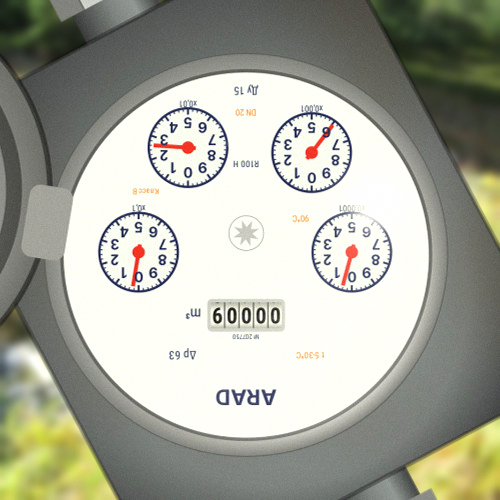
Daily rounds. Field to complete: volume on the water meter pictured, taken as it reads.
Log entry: 9.0260 m³
